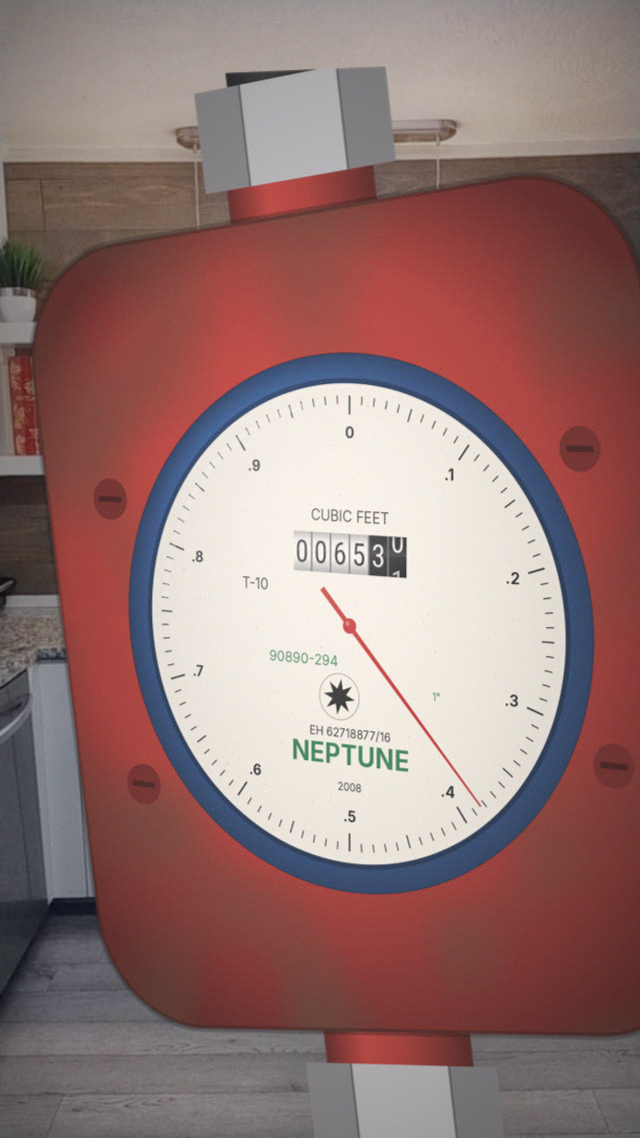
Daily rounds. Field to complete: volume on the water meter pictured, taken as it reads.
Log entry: 6530.38 ft³
